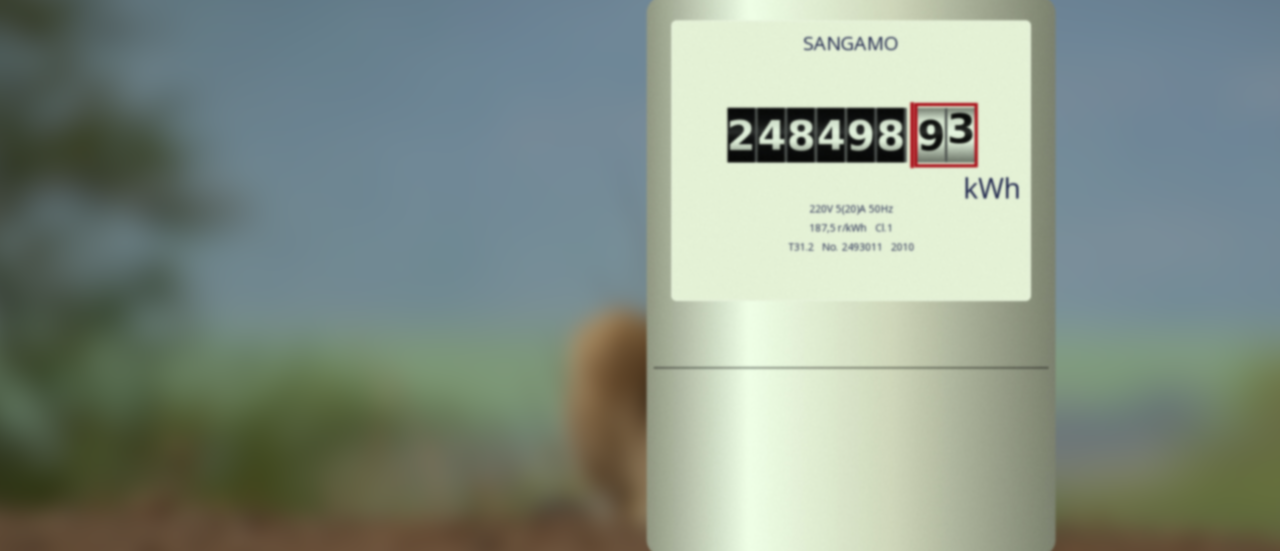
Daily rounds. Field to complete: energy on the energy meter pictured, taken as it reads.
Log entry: 248498.93 kWh
